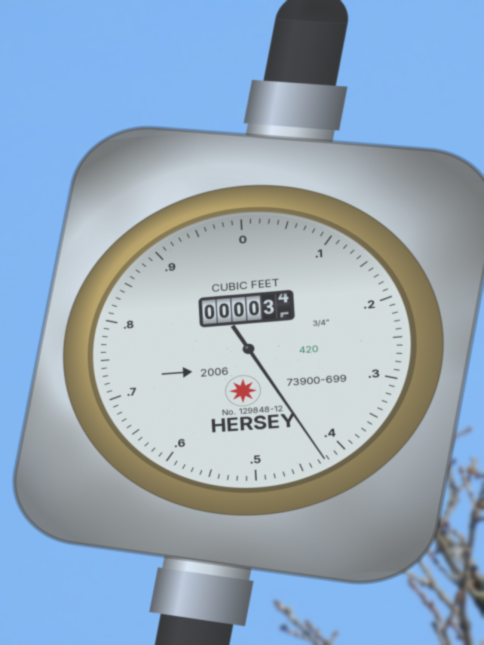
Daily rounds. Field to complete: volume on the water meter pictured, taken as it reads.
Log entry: 34.42 ft³
